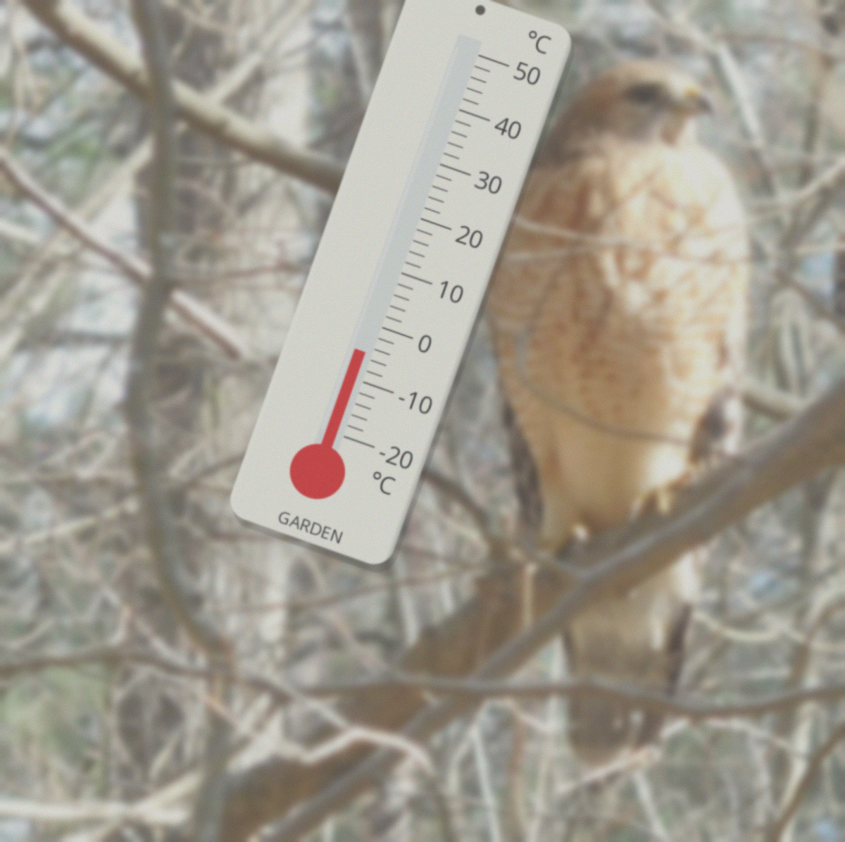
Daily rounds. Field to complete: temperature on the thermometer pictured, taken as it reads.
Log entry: -5 °C
